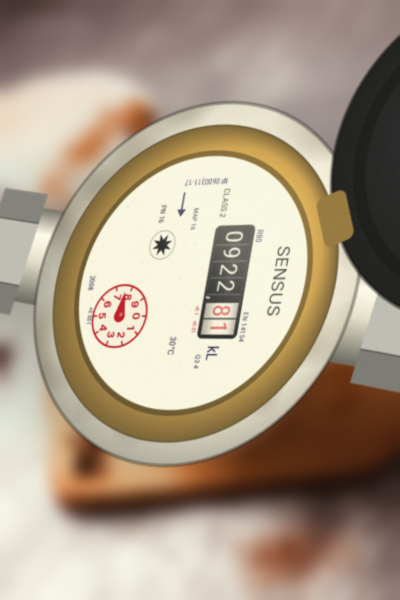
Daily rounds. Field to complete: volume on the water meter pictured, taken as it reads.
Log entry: 922.817 kL
